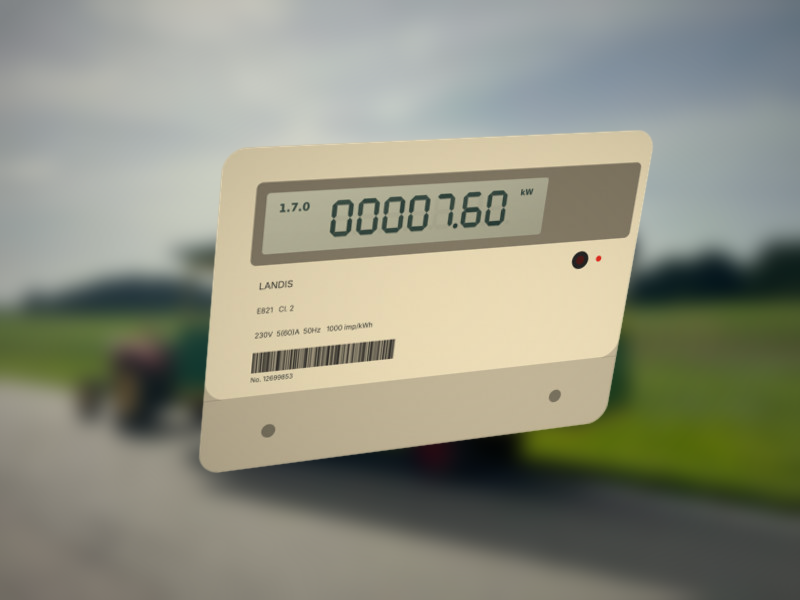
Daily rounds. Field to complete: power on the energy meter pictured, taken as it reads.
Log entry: 7.60 kW
